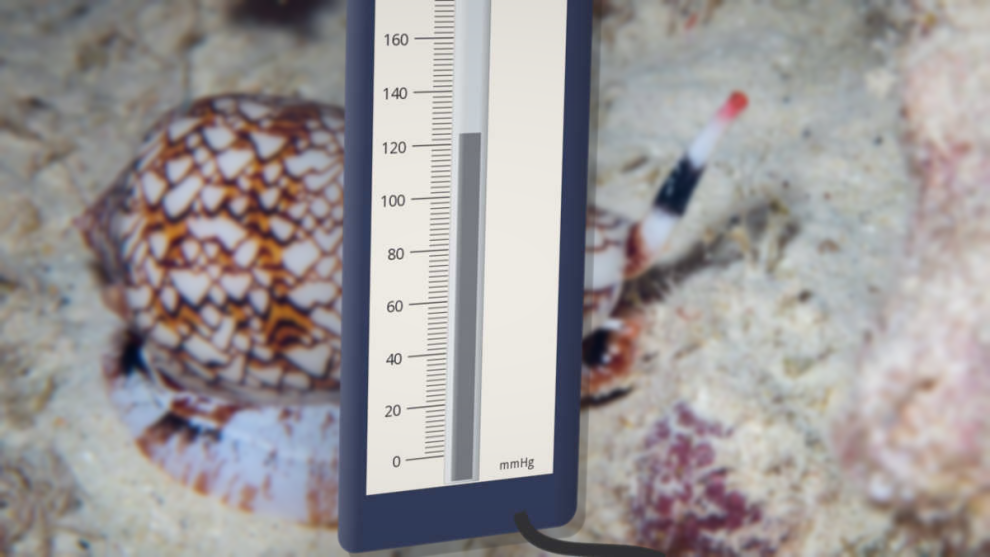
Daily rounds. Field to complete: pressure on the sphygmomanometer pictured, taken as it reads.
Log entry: 124 mmHg
